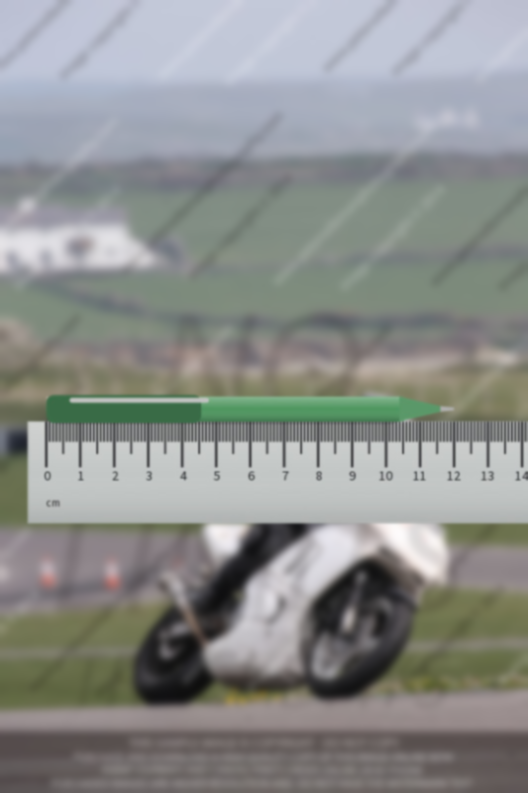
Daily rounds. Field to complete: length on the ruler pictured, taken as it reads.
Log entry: 12 cm
